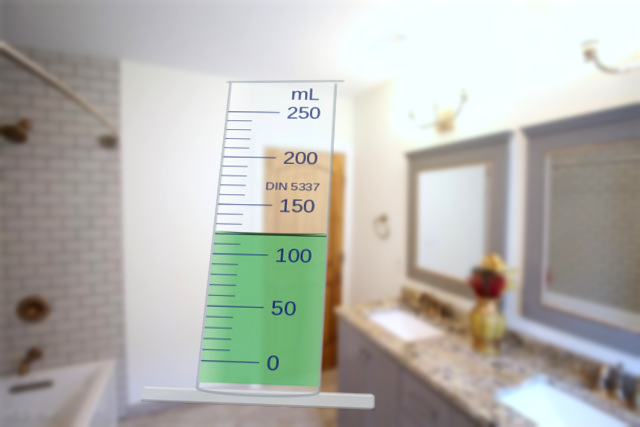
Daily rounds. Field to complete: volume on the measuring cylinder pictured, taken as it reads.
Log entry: 120 mL
